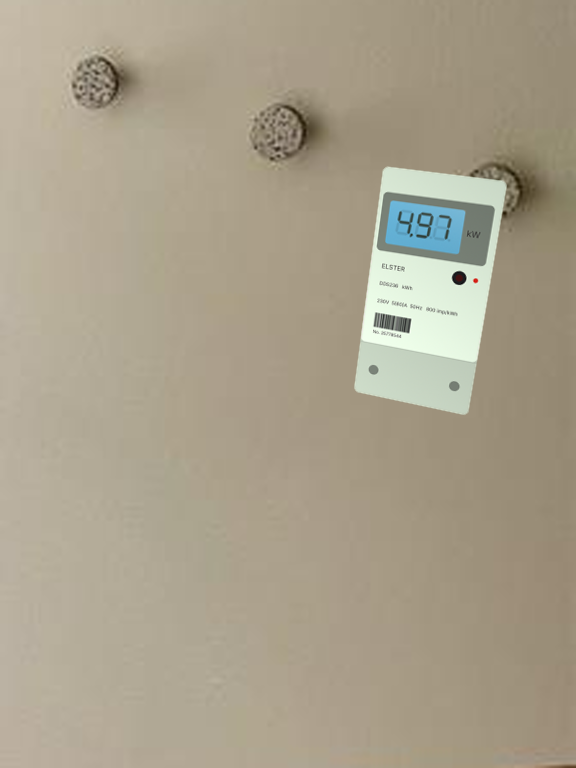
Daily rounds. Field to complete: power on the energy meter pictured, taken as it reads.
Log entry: 4.97 kW
